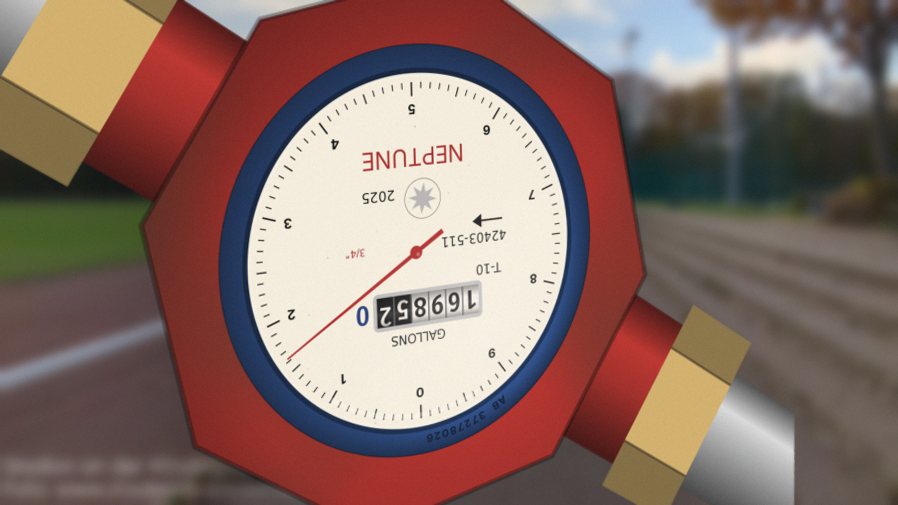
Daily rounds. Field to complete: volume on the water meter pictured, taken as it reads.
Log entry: 1698521.6 gal
